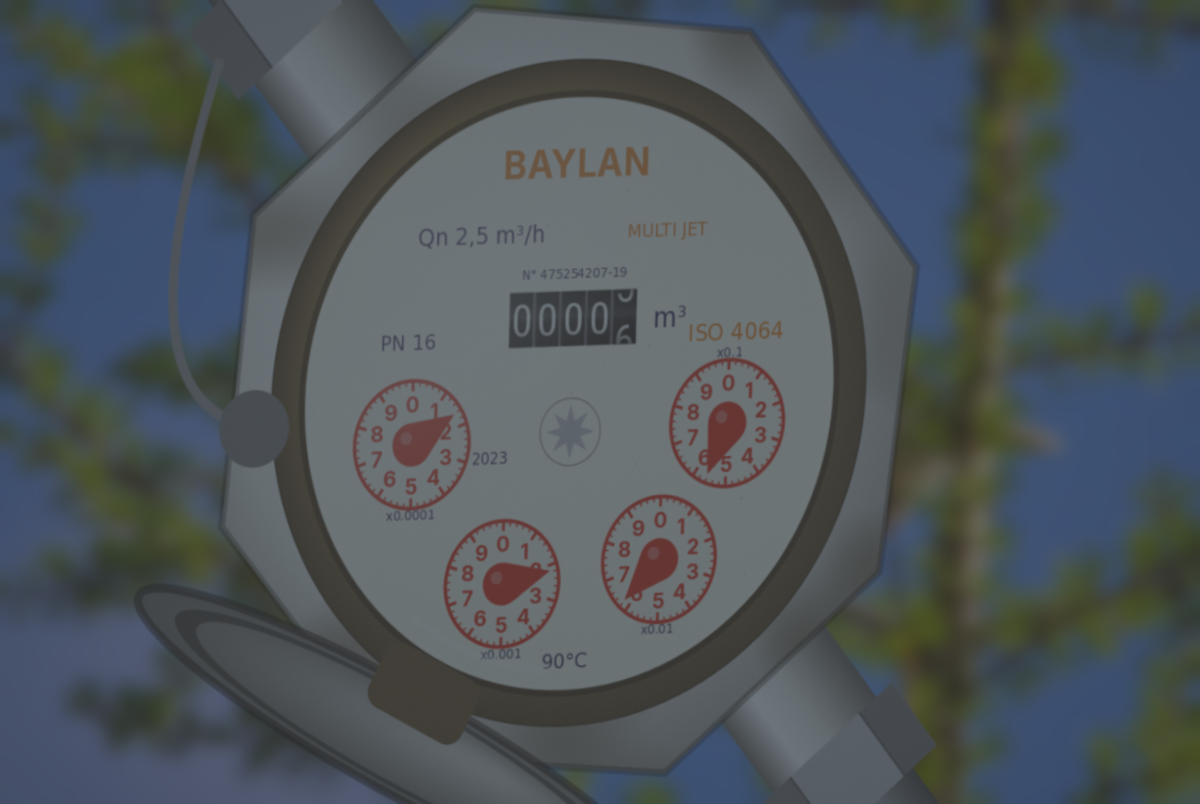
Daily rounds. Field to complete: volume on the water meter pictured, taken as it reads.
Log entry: 5.5621 m³
